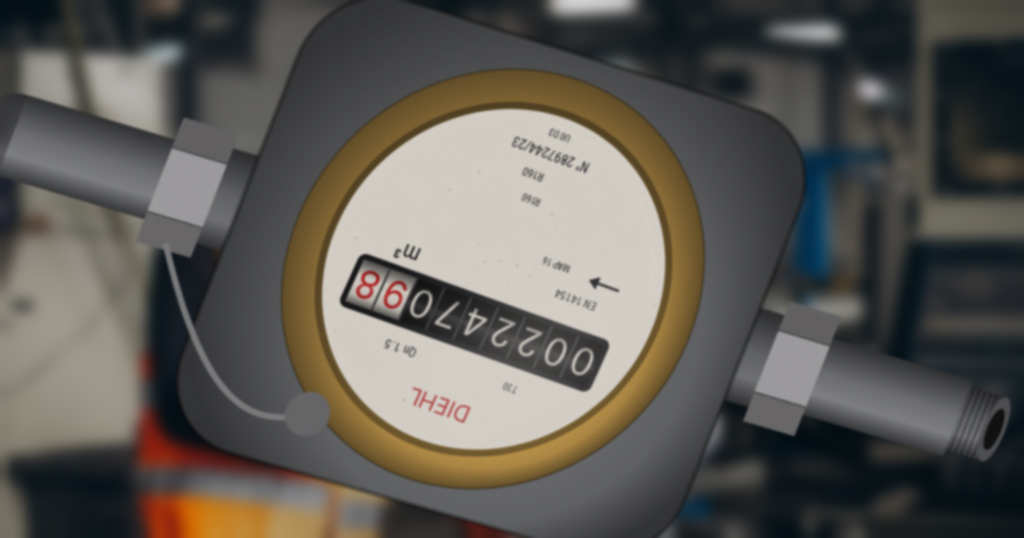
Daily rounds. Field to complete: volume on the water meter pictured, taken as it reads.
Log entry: 22470.98 m³
